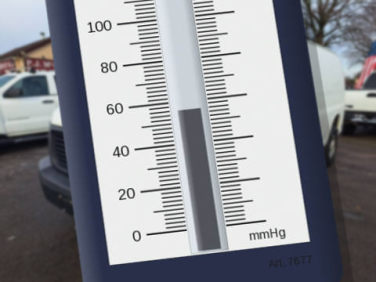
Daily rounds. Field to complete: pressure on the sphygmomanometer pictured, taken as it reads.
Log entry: 56 mmHg
